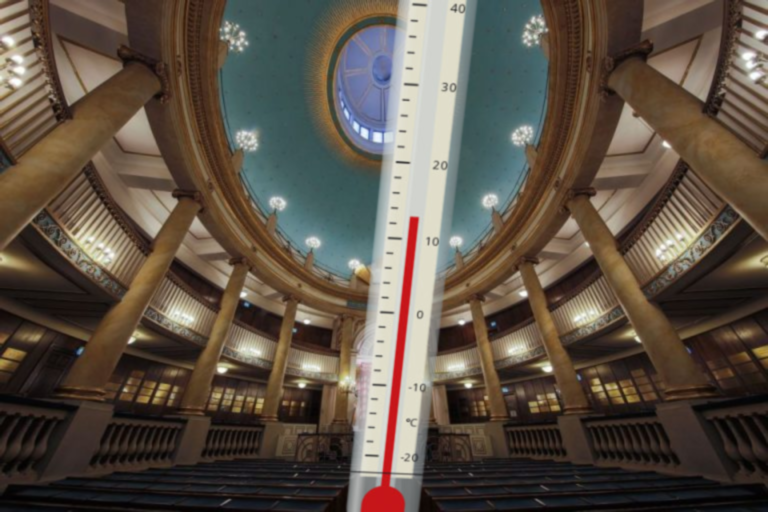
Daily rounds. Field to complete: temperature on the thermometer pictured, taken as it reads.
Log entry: 13 °C
